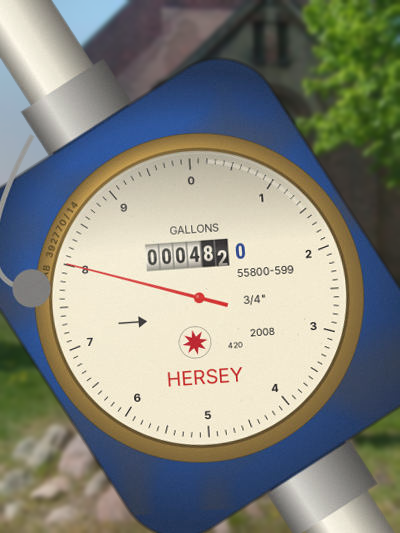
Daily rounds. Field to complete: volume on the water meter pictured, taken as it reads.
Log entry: 4818.0 gal
